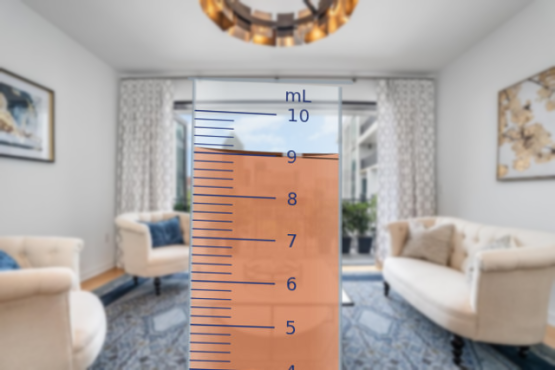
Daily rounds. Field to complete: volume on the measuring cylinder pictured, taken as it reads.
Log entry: 9 mL
